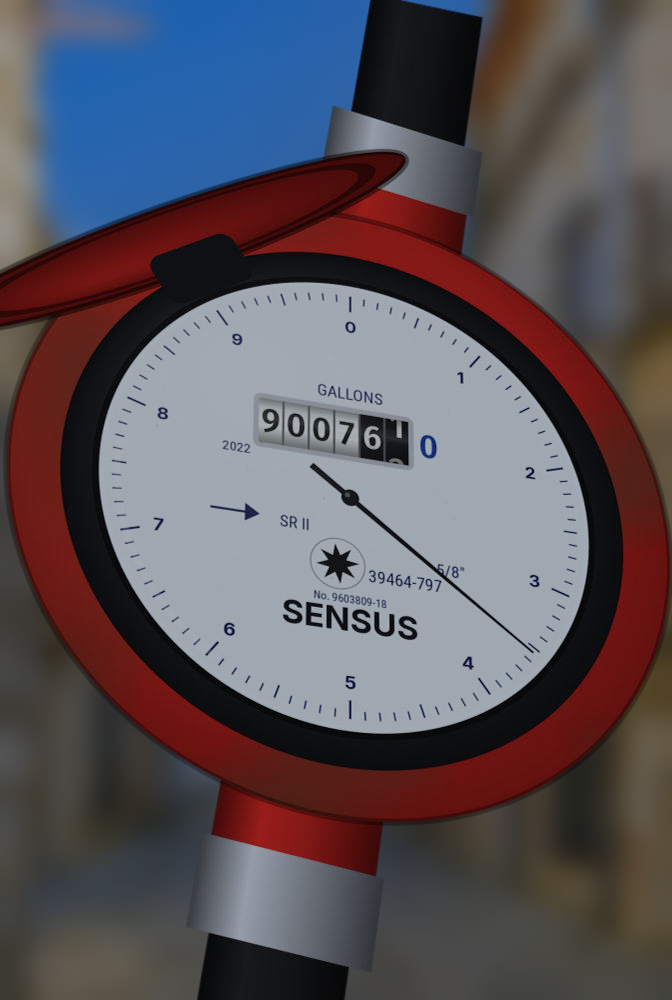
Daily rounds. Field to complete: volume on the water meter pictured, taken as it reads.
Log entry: 9007613.5 gal
